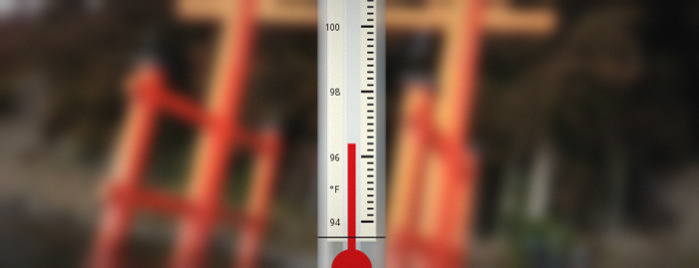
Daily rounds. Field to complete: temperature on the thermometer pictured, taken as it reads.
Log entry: 96.4 °F
